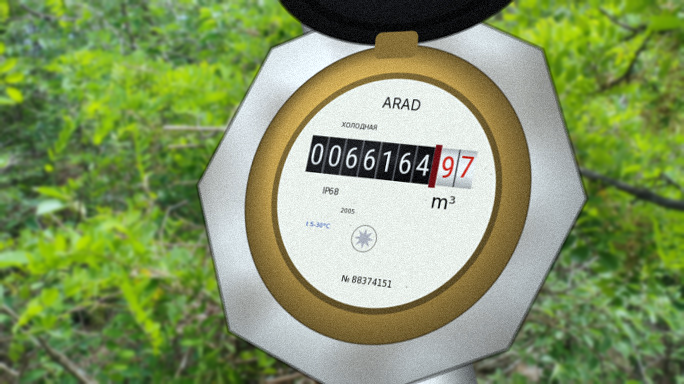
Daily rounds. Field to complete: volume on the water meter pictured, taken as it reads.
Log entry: 66164.97 m³
